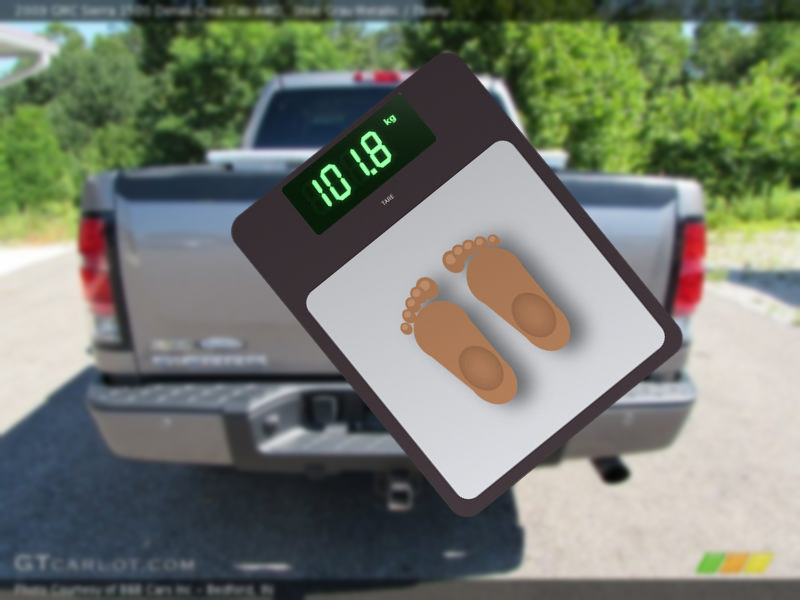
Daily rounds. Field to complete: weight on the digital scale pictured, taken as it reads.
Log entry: 101.8 kg
